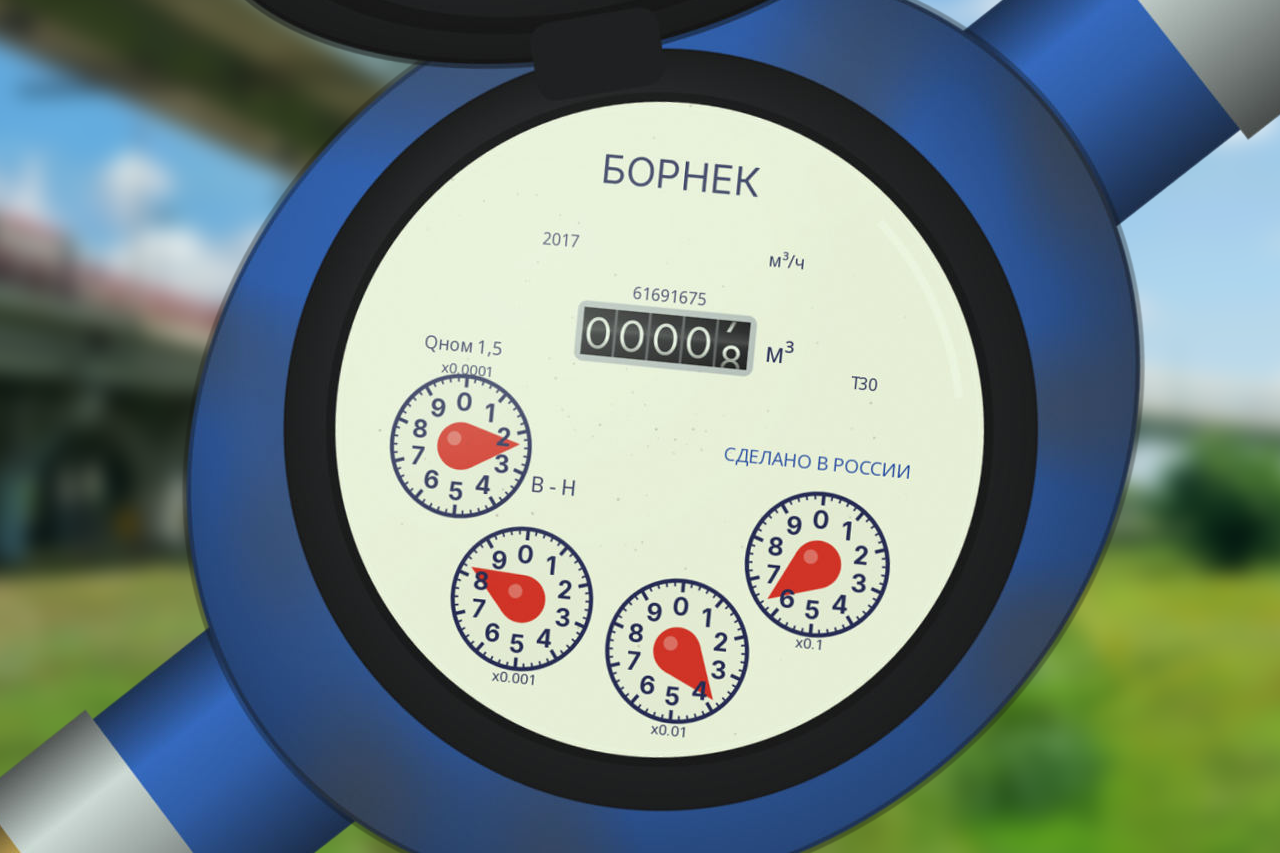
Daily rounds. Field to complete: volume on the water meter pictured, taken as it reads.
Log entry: 7.6382 m³
